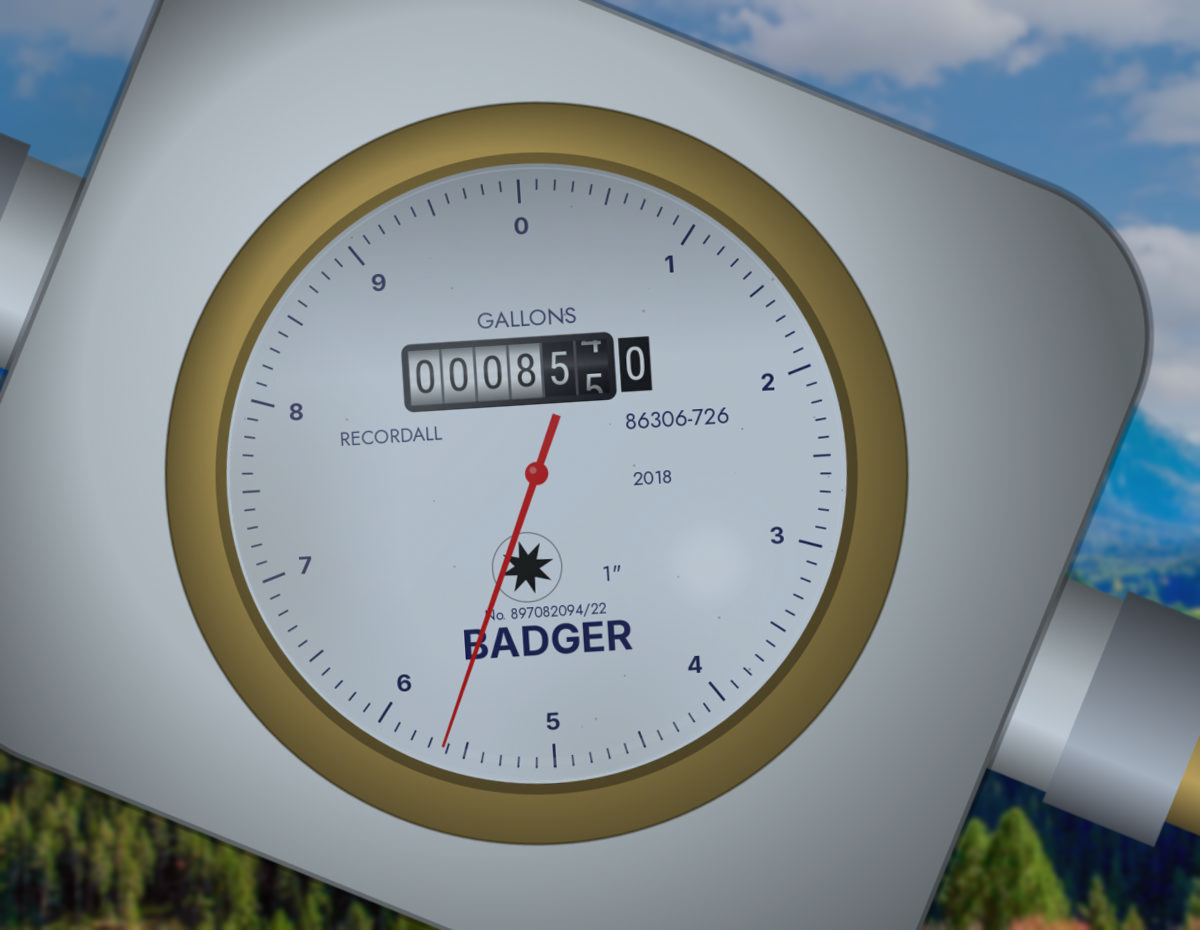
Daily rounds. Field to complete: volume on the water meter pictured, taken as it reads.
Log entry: 8545.6 gal
